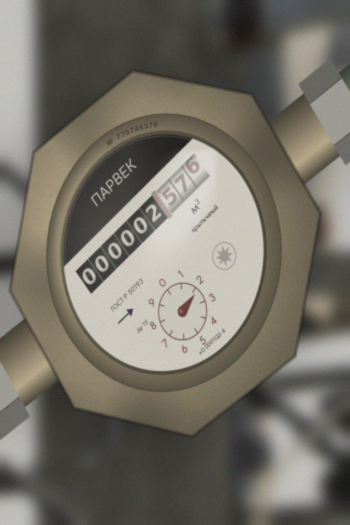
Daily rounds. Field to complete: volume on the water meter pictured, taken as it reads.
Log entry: 2.5762 m³
